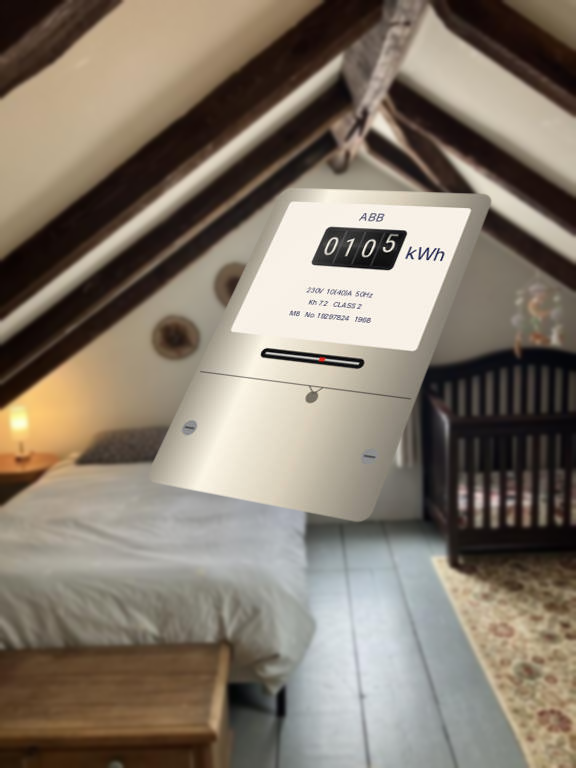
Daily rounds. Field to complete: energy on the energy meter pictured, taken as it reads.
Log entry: 105 kWh
